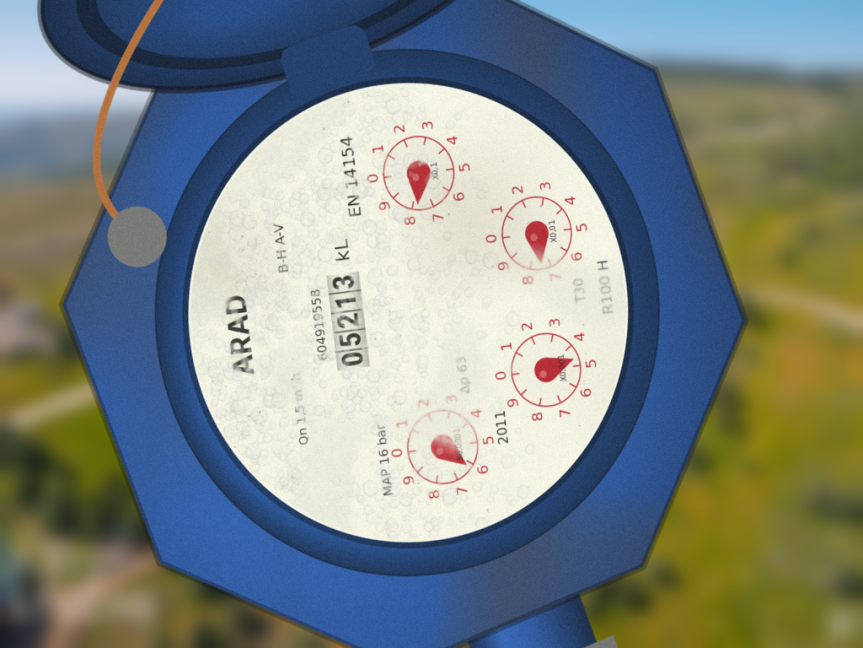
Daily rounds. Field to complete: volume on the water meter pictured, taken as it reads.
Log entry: 5213.7746 kL
